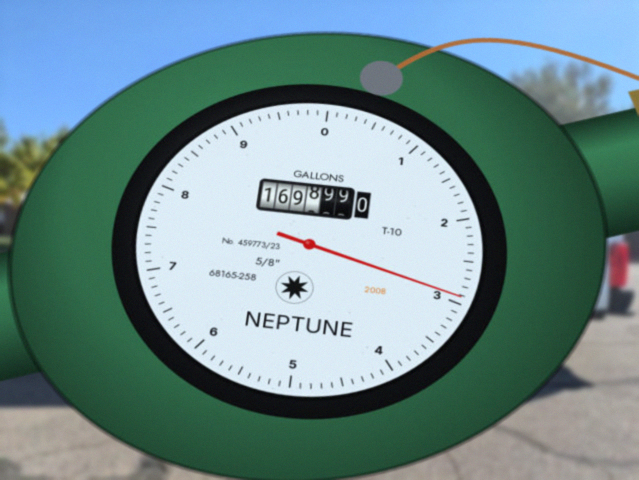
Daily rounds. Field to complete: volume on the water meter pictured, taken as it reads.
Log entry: 1698992.9 gal
